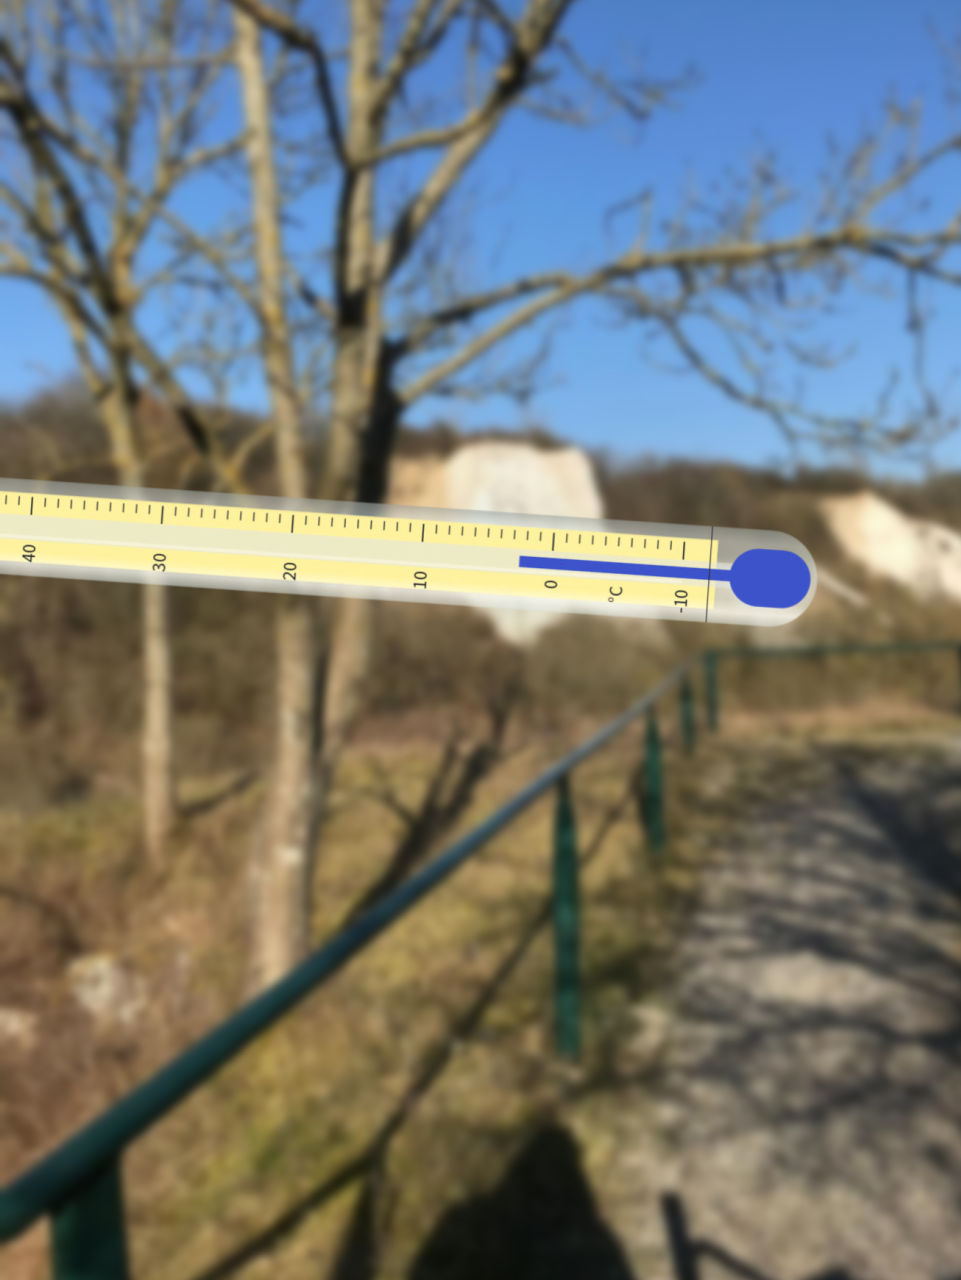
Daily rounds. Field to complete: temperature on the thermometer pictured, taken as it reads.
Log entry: 2.5 °C
